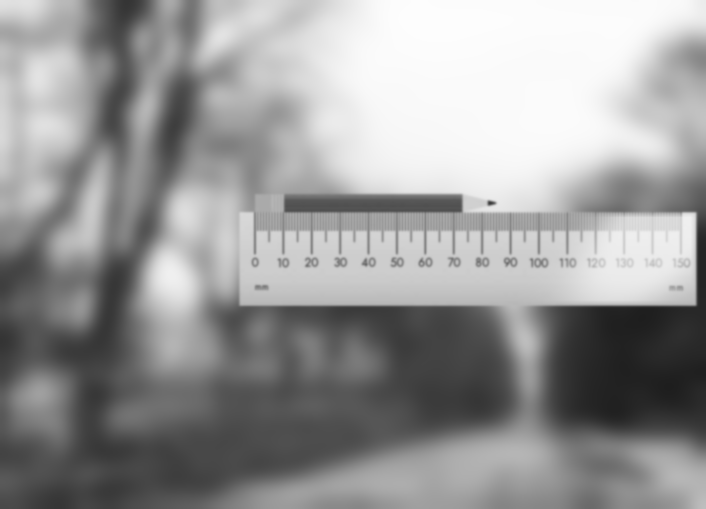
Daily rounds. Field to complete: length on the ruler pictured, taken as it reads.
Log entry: 85 mm
